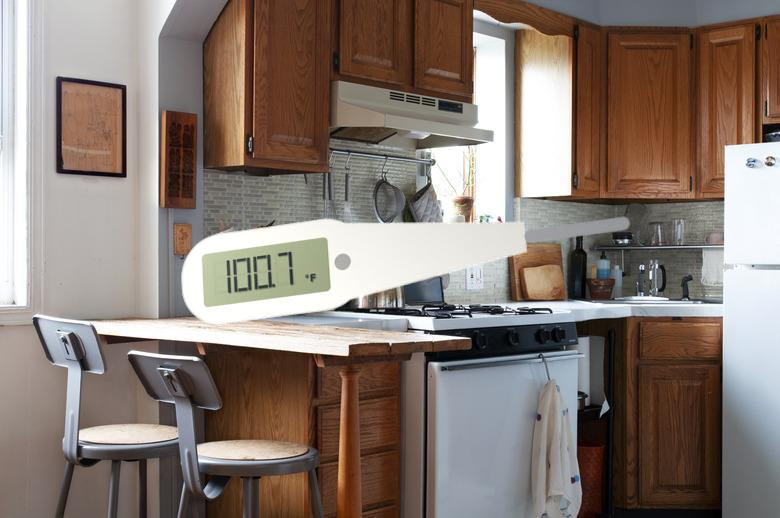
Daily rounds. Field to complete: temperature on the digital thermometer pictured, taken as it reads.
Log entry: 100.7 °F
